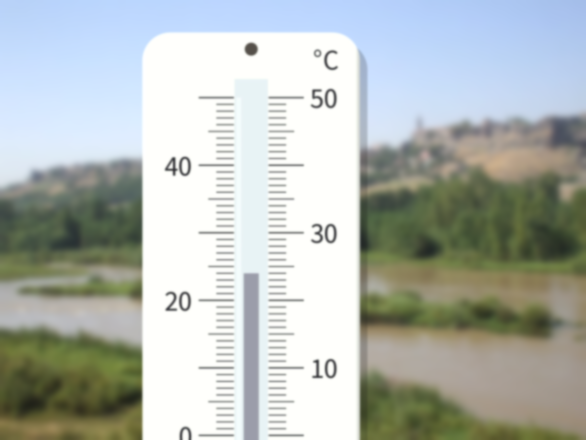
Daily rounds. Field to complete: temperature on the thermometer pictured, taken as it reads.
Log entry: 24 °C
